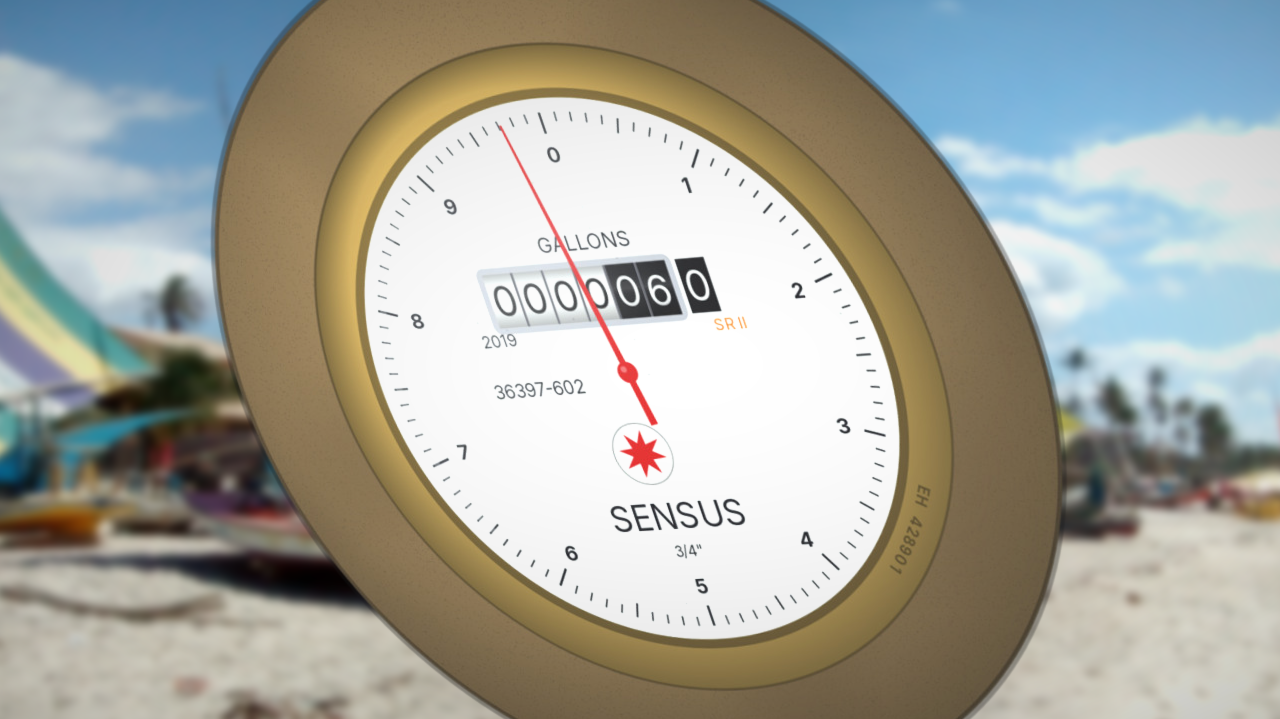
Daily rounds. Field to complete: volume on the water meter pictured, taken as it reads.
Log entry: 59.7 gal
